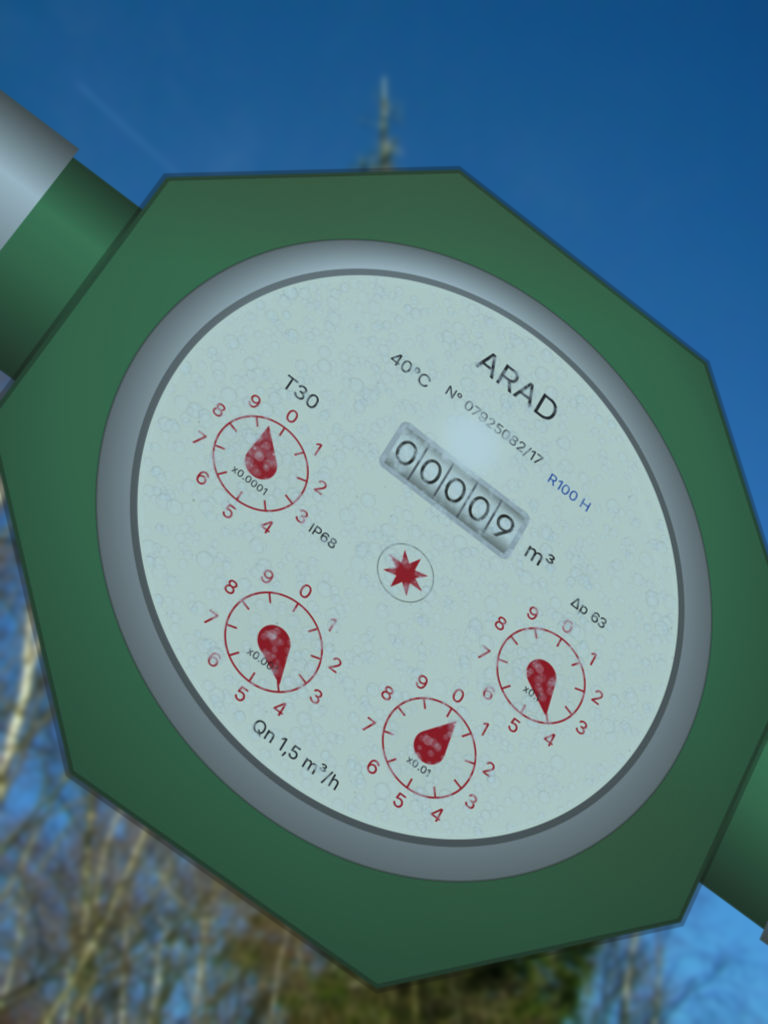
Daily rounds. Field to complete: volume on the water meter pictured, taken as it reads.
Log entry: 9.4039 m³
